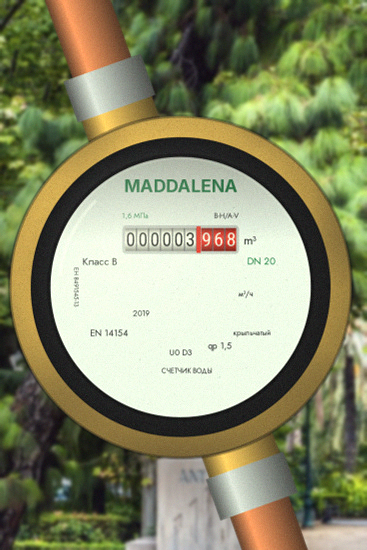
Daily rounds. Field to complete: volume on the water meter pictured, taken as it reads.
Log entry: 3.968 m³
